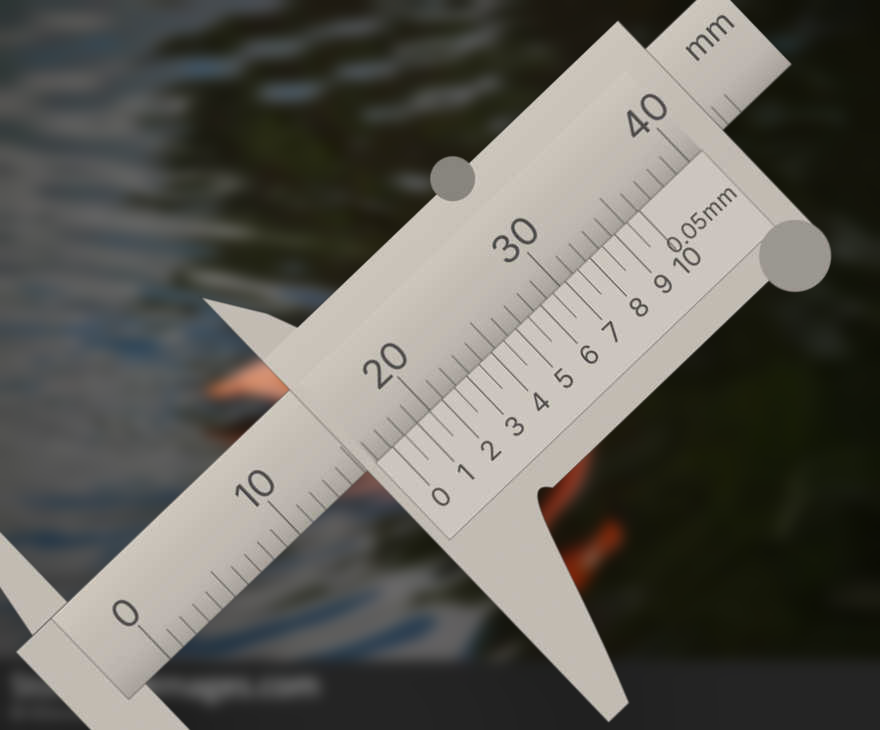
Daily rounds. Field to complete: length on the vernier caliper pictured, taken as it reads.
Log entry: 17.1 mm
